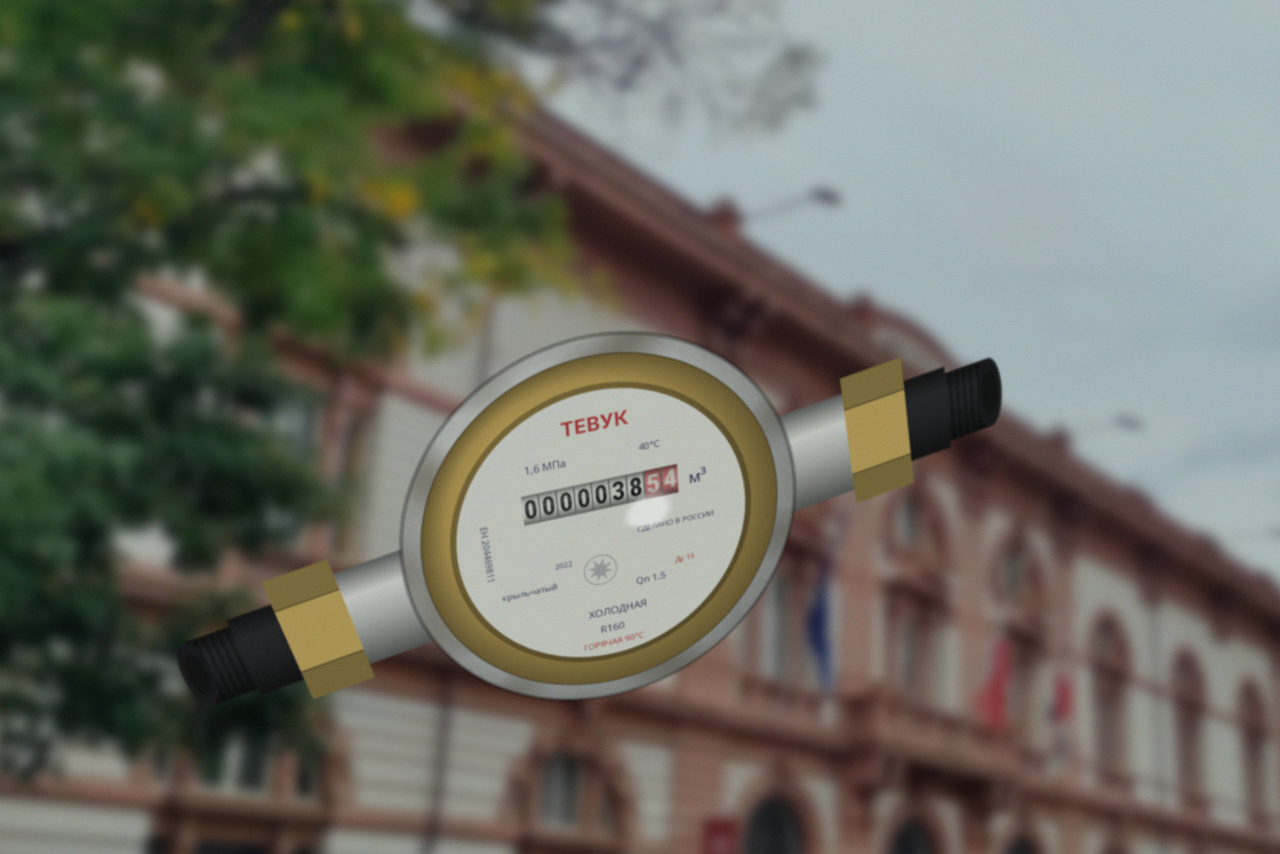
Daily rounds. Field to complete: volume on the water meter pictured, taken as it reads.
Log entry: 38.54 m³
